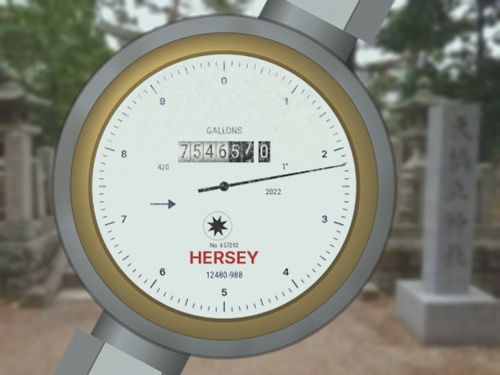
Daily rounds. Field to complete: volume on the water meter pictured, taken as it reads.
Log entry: 7546572.2 gal
